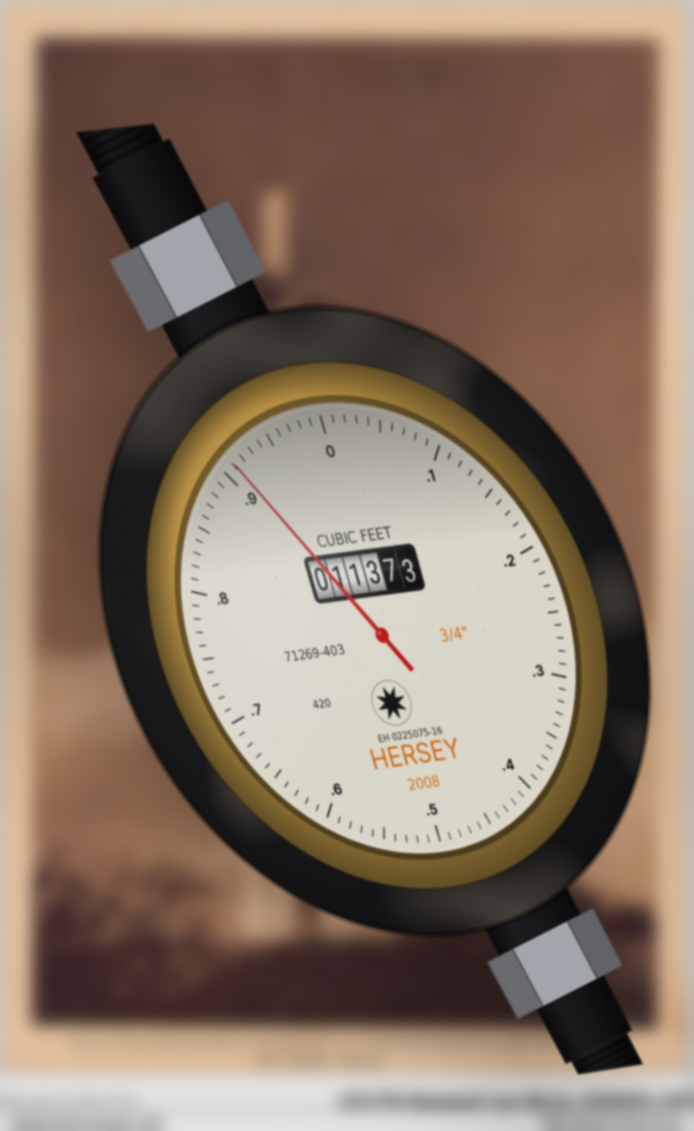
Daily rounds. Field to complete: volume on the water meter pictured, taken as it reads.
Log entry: 11372.91 ft³
